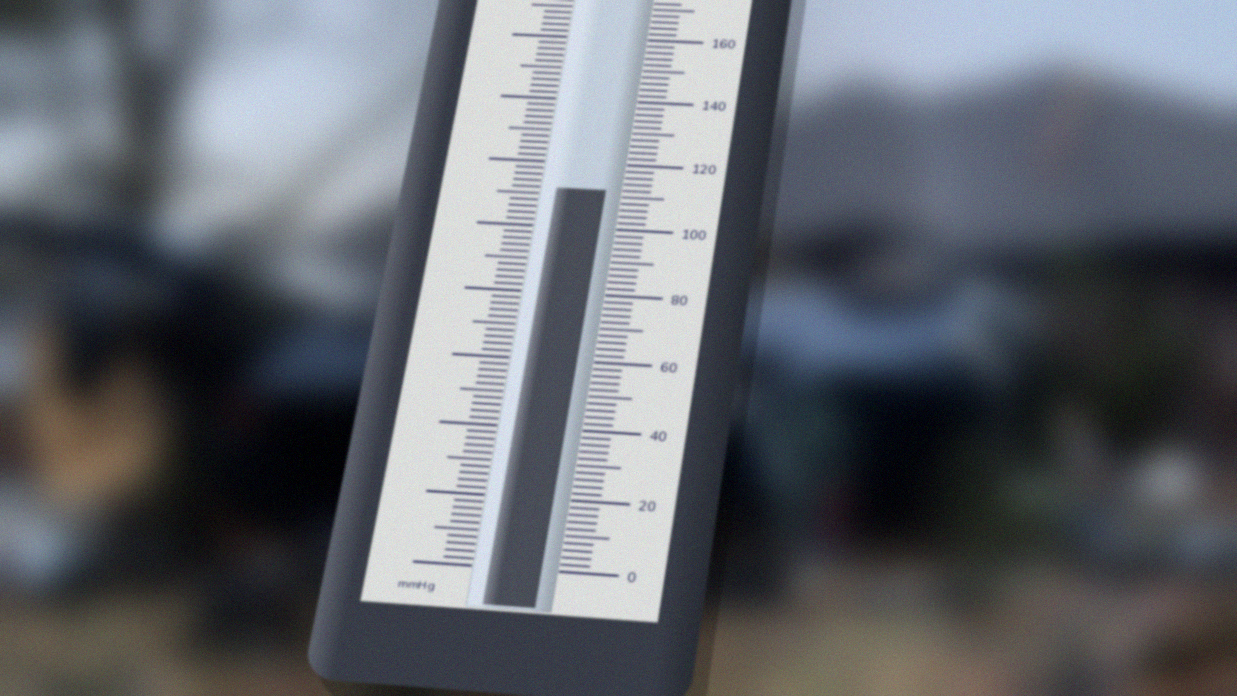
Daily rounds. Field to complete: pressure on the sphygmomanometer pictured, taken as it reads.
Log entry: 112 mmHg
